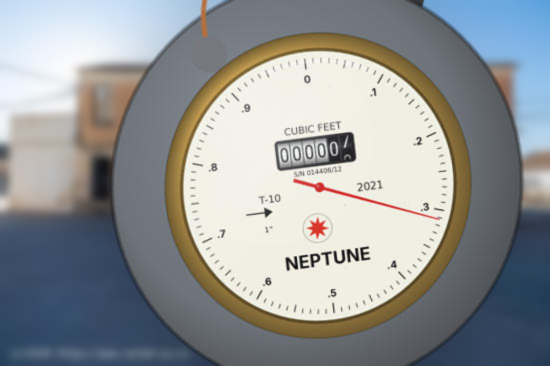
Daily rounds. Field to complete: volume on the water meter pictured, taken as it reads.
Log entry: 7.31 ft³
